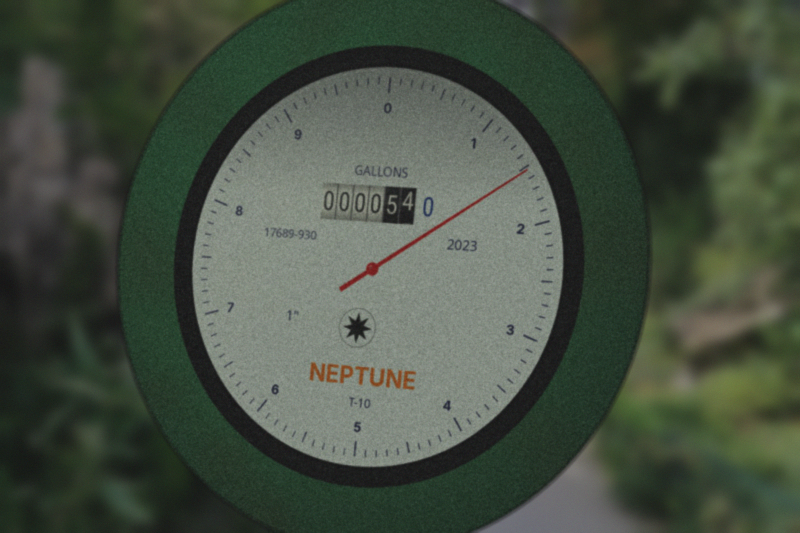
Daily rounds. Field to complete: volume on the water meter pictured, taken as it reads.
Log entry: 541.5 gal
